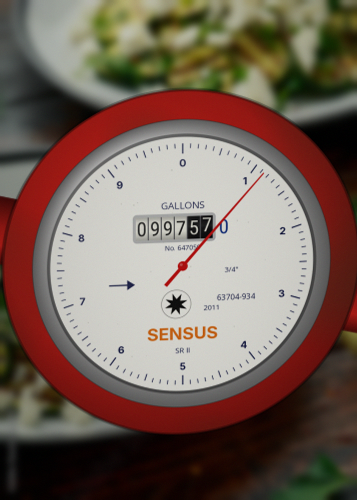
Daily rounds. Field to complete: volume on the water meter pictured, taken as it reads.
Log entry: 997571.1 gal
